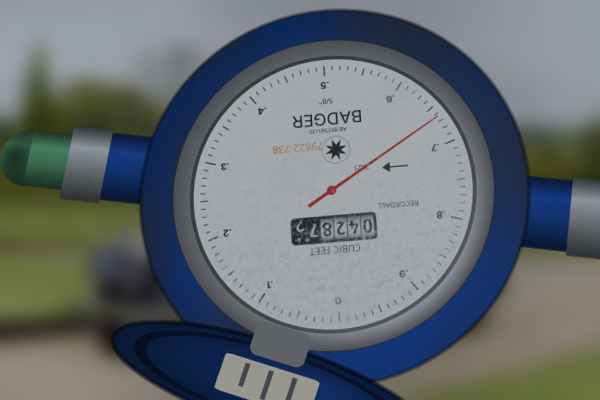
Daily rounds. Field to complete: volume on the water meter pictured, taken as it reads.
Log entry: 42871.66 ft³
